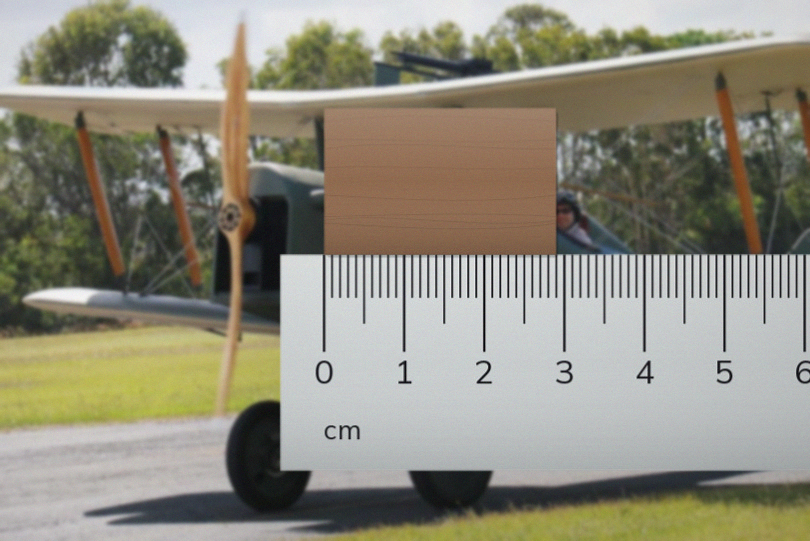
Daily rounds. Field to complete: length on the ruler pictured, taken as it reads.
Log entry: 2.9 cm
